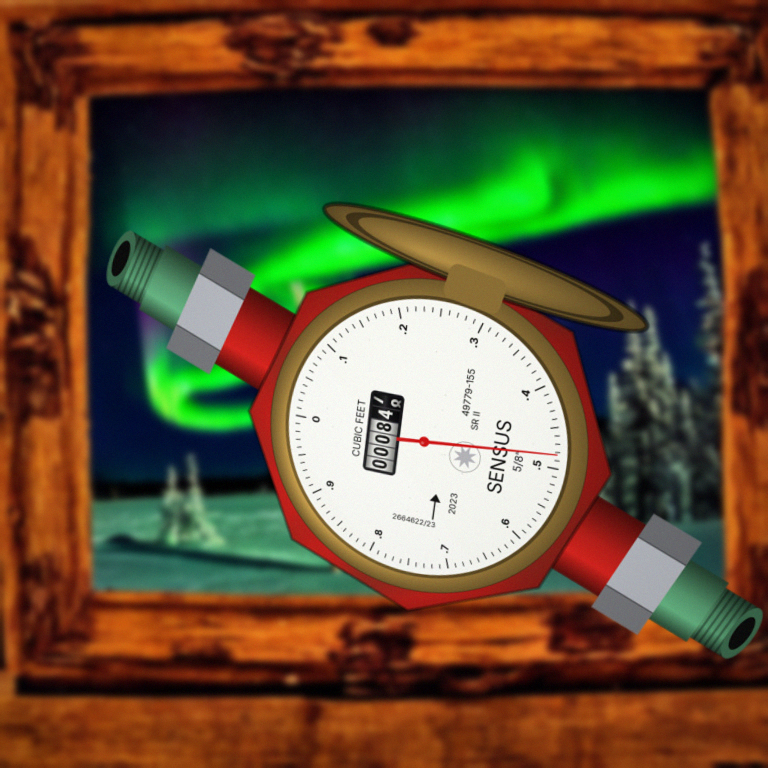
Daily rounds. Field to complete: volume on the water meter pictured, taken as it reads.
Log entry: 847.48 ft³
